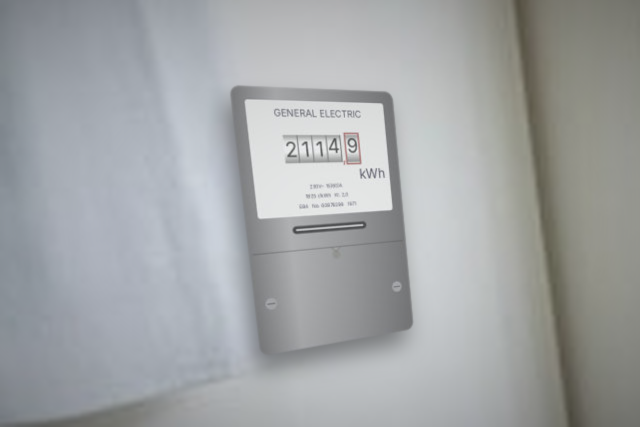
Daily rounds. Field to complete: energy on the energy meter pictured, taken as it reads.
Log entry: 2114.9 kWh
